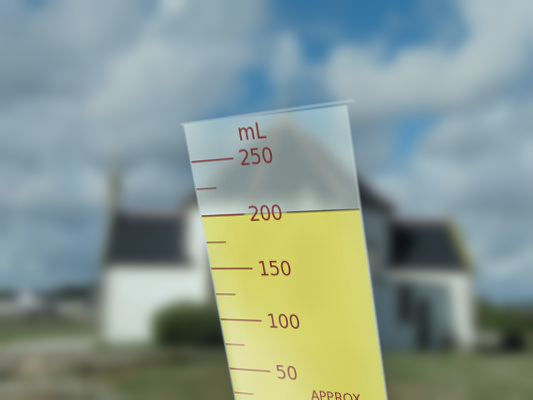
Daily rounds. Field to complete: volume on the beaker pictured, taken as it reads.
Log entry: 200 mL
